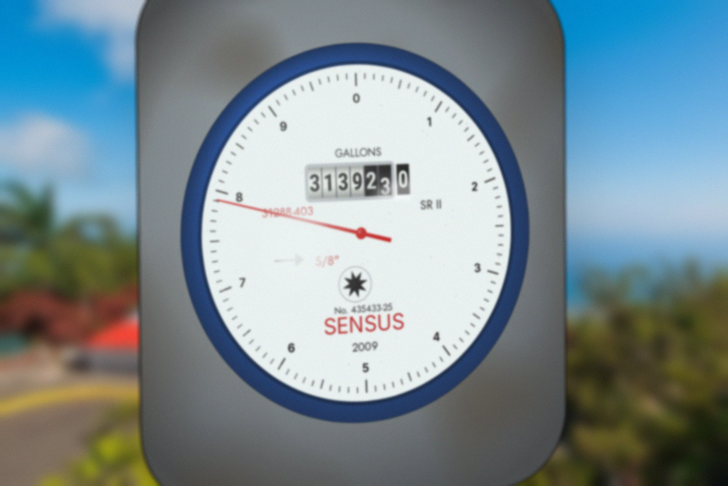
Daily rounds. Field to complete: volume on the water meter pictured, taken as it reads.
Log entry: 3139227.9 gal
